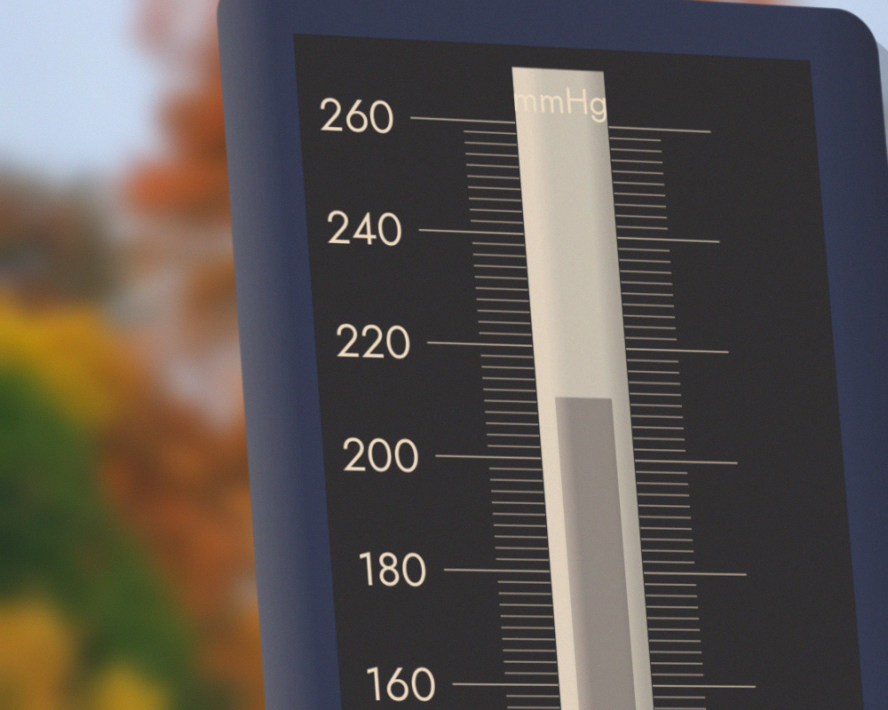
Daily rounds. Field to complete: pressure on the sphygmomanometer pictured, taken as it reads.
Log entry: 211 mmHg
